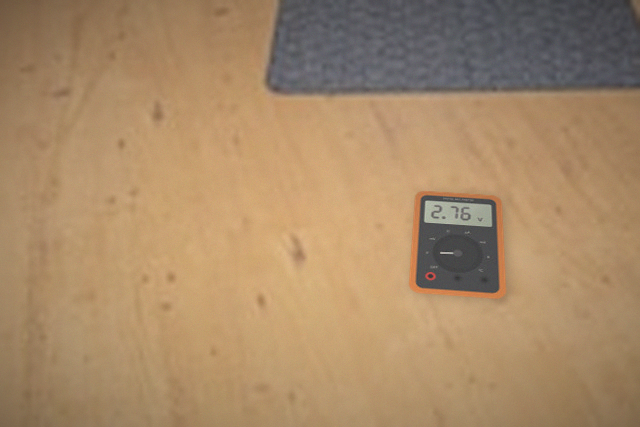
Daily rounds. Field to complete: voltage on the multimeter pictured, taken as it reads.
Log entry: 2.76 V
